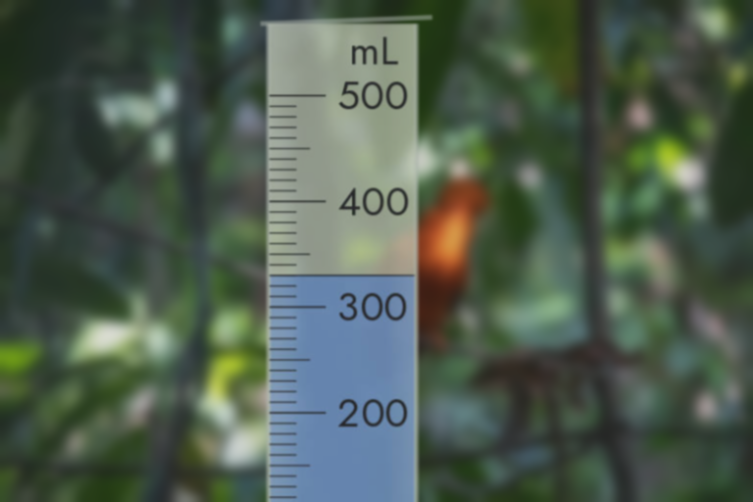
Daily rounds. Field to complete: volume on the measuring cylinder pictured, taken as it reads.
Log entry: 330 mL
